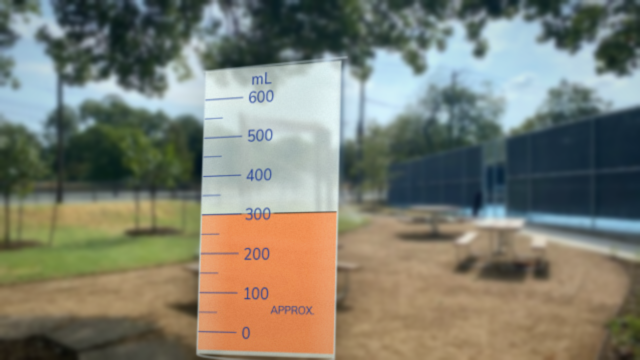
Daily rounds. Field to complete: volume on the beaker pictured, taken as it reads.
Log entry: 300 mL
